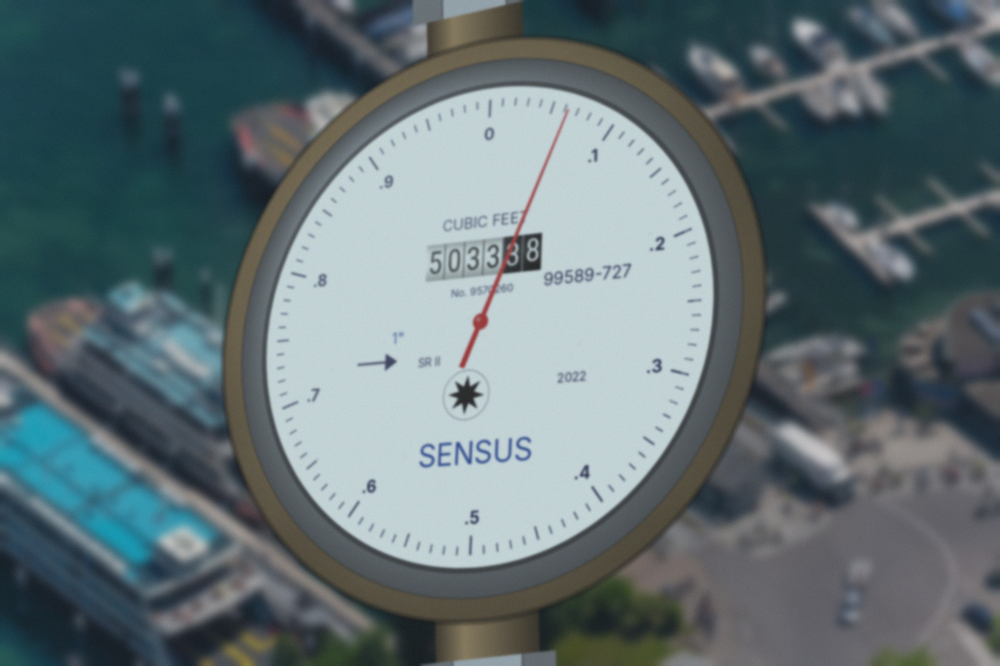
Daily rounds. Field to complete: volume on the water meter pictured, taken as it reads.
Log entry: 503338.06 ft³
